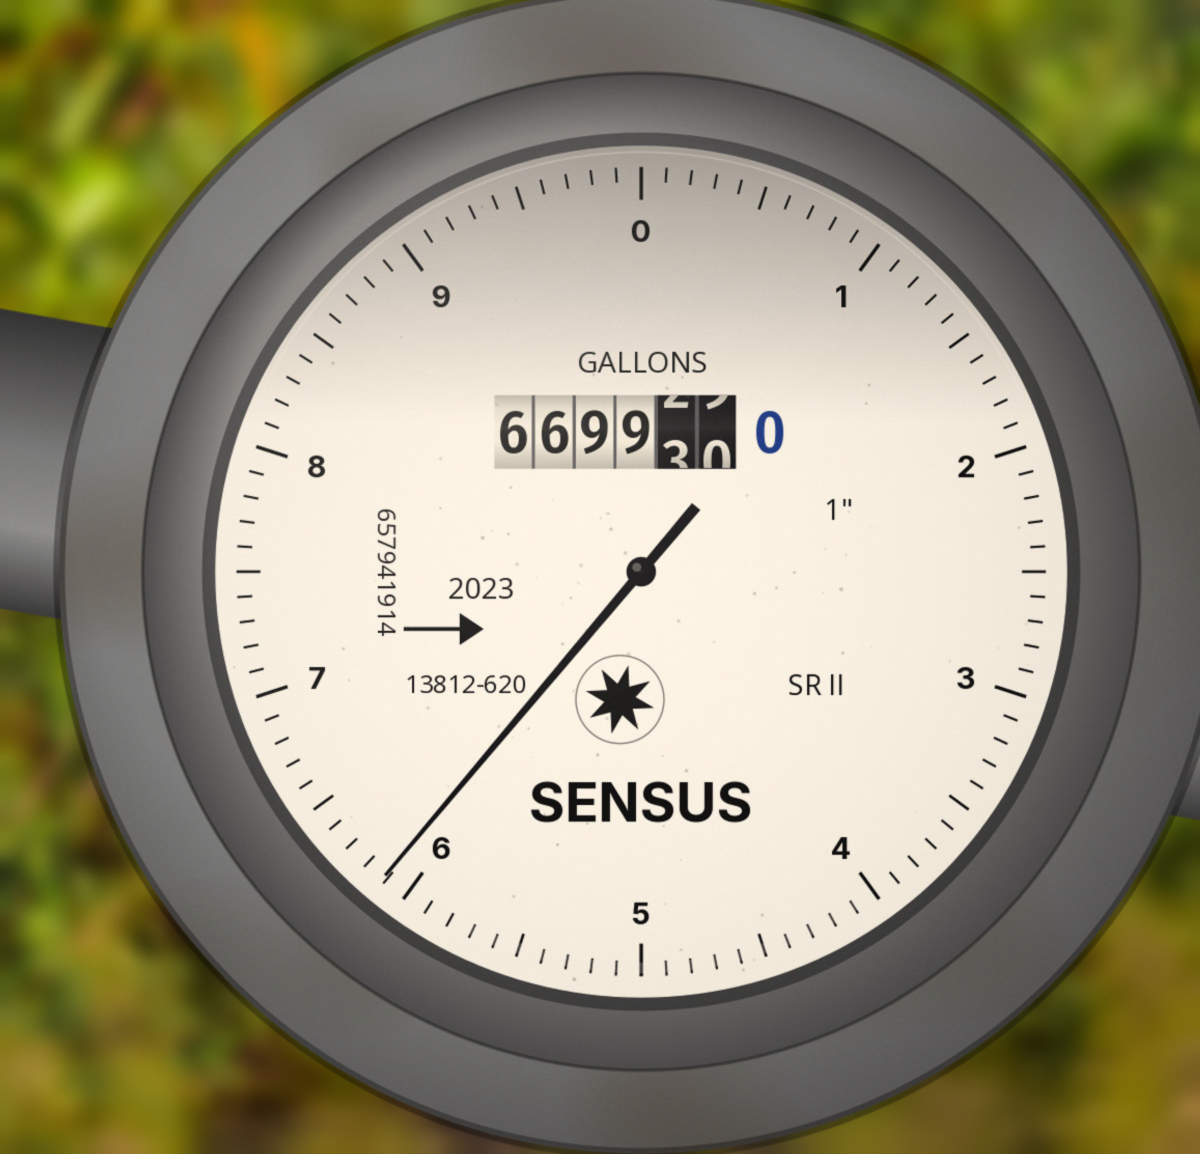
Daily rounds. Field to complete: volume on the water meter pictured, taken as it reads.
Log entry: 6699296.1 gal
